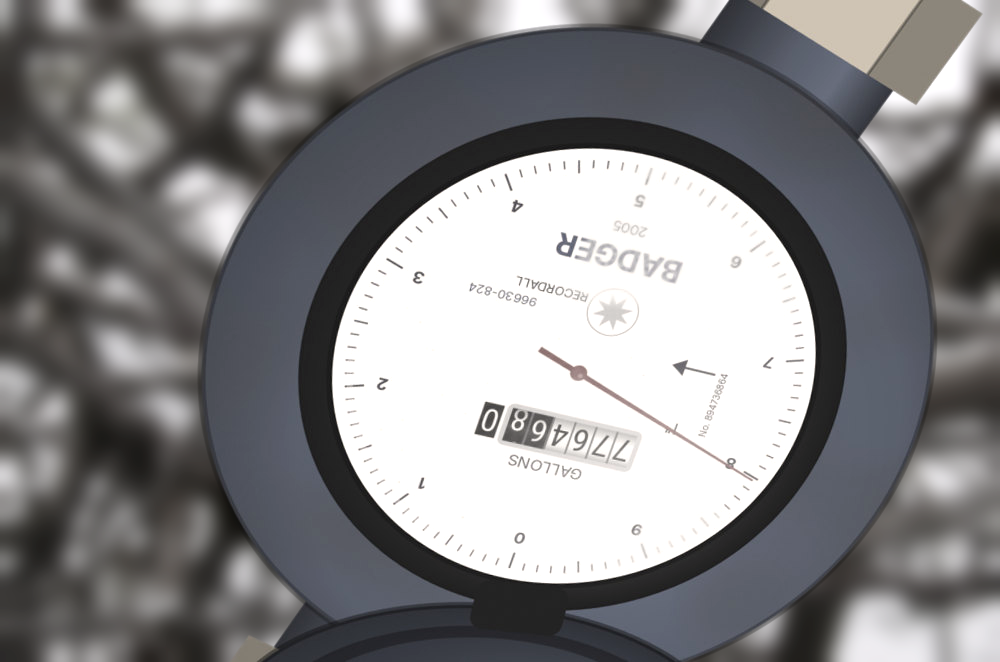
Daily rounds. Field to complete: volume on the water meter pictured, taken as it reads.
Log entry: 7764678.0 gal
